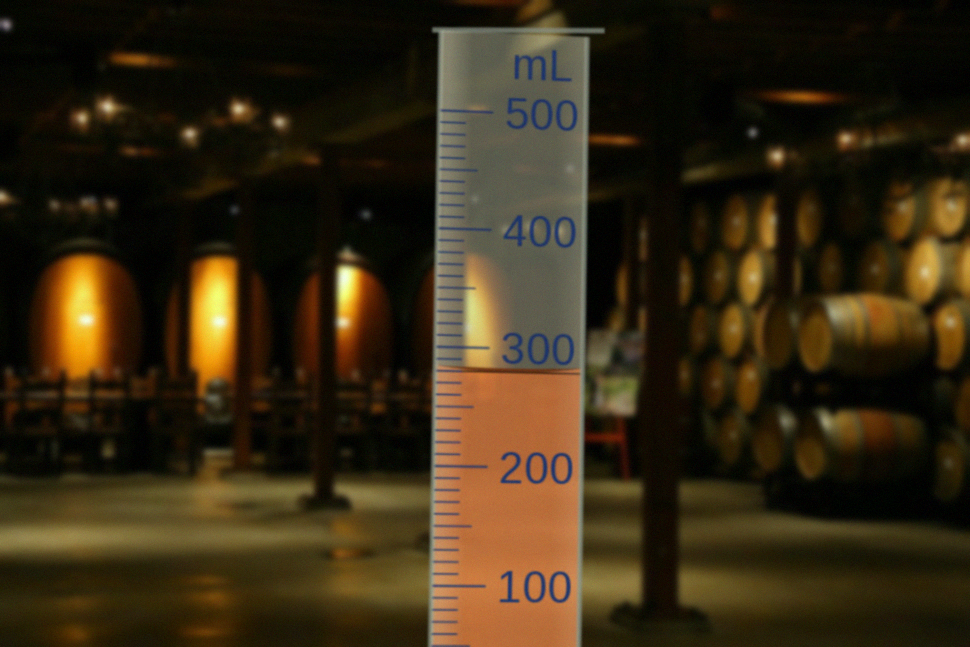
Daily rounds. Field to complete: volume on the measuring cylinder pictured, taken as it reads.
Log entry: 280 mL
